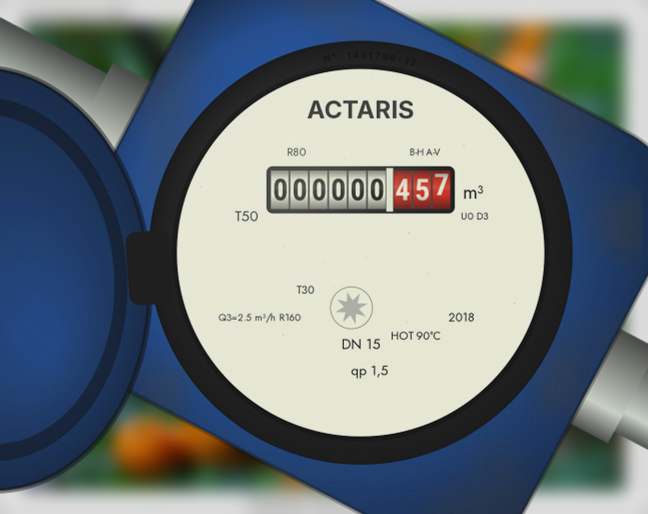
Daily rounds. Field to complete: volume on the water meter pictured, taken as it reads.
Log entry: 0.457 m³
